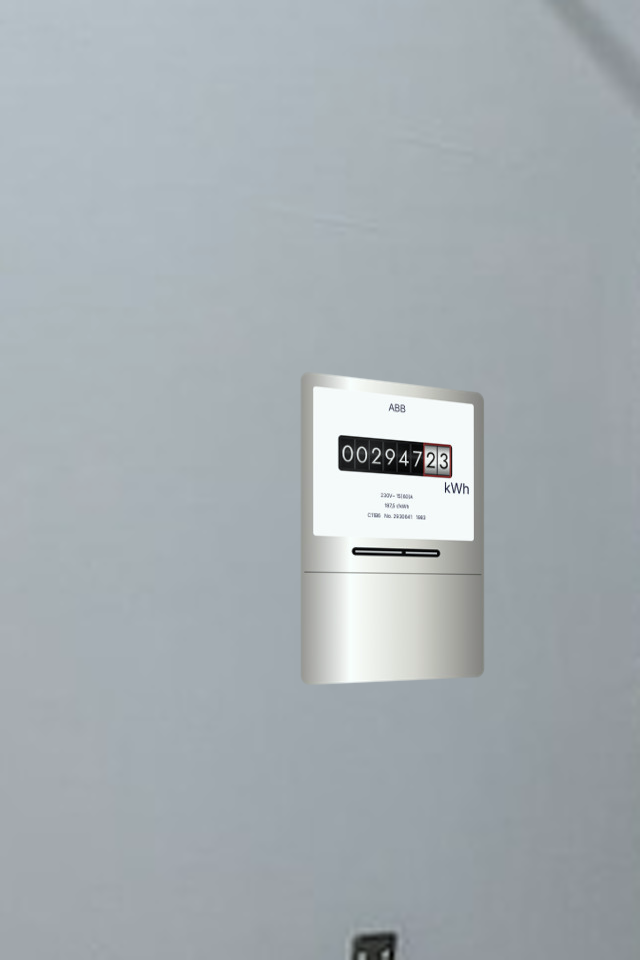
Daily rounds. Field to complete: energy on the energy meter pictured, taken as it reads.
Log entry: 2947.23 kWh
